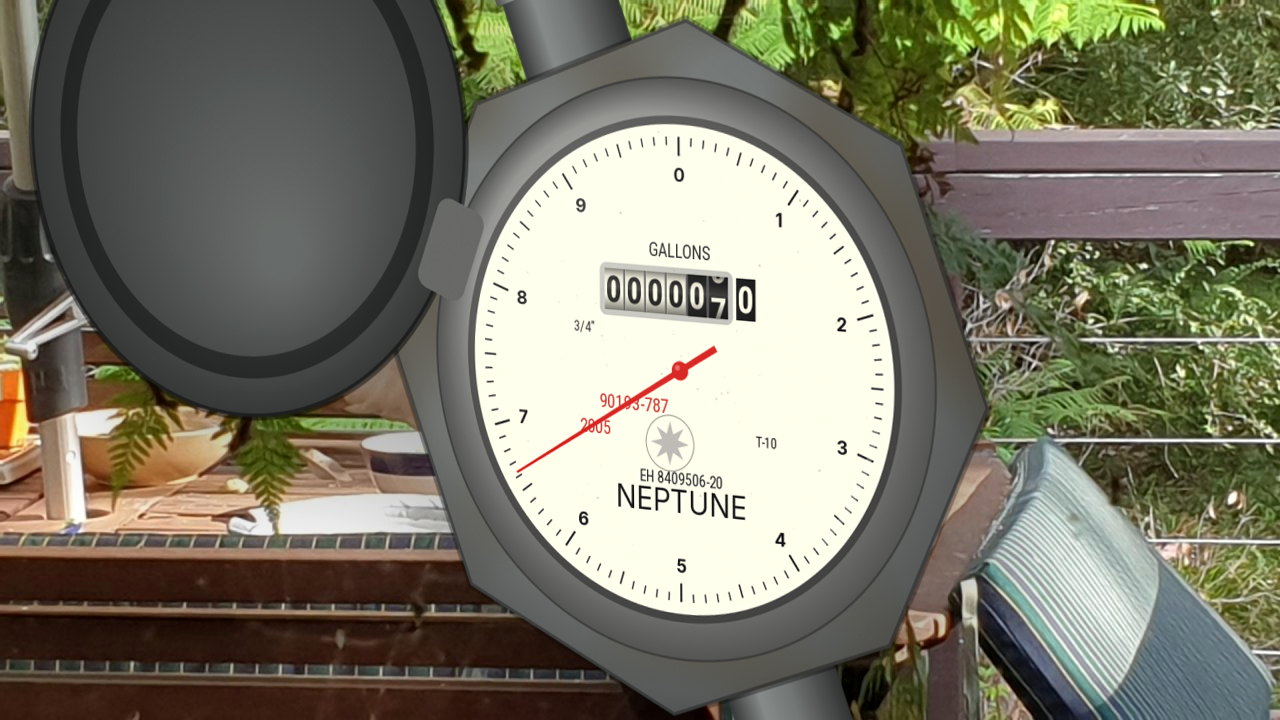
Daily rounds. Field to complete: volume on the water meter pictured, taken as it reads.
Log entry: 66.6 gal
